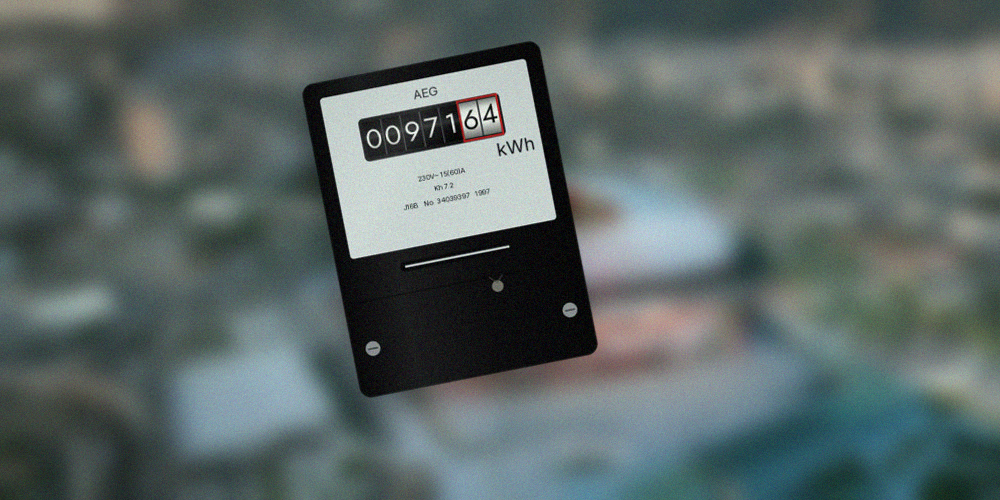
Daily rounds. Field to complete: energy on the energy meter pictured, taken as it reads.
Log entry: 971.64 kWh
